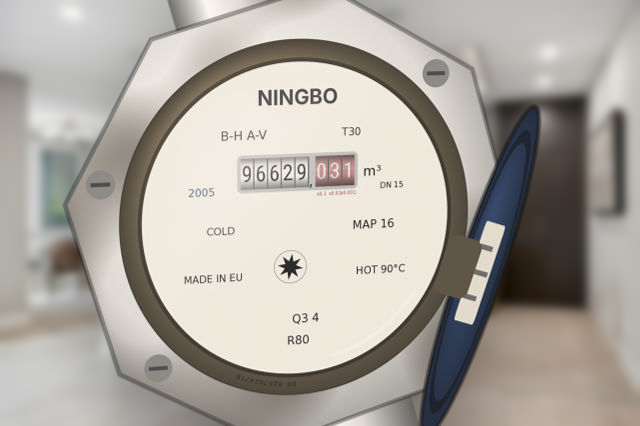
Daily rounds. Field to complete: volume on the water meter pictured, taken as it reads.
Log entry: 96629.031 m³
